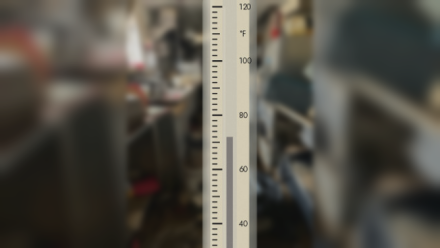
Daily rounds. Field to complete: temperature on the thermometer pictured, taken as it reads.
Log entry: 72 °F
